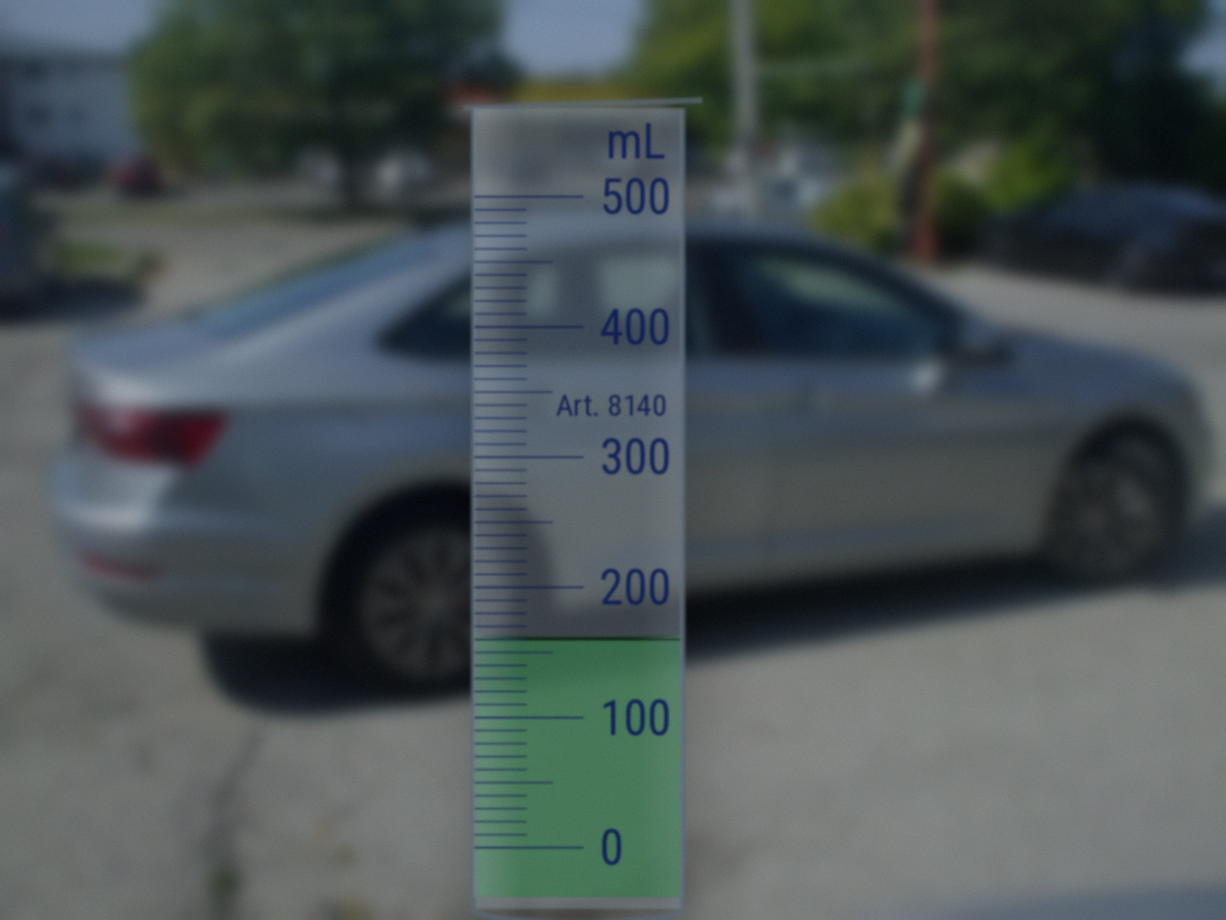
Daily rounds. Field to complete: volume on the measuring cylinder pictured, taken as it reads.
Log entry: 160 mL
